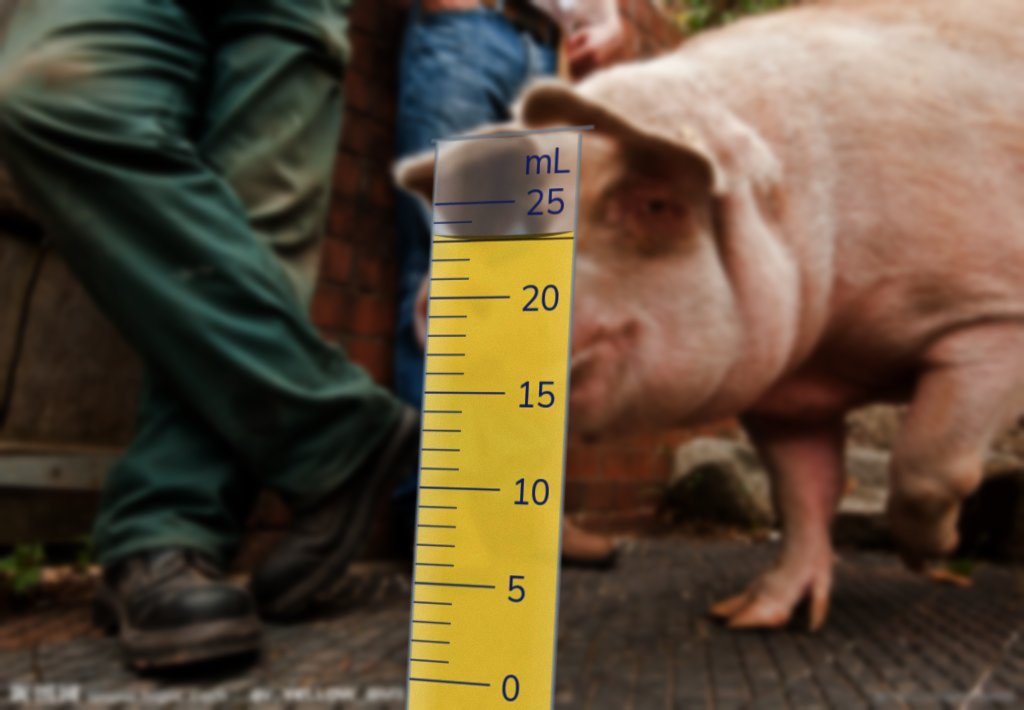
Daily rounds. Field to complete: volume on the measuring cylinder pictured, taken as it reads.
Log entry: 23 mL
